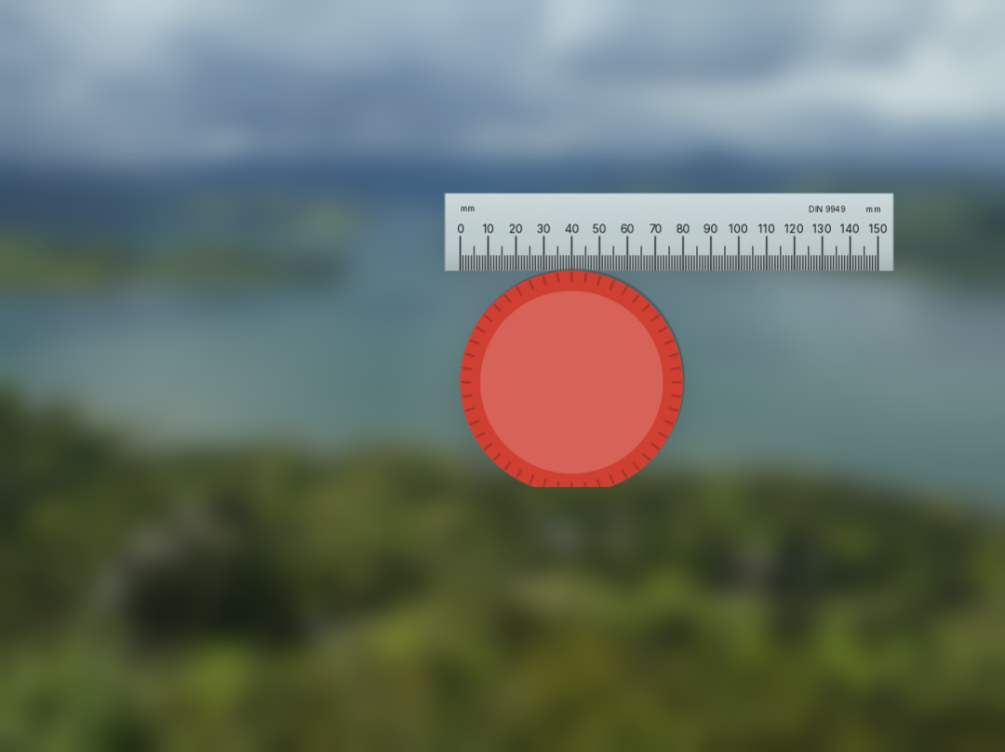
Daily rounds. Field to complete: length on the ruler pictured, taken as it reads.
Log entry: 80 mm
